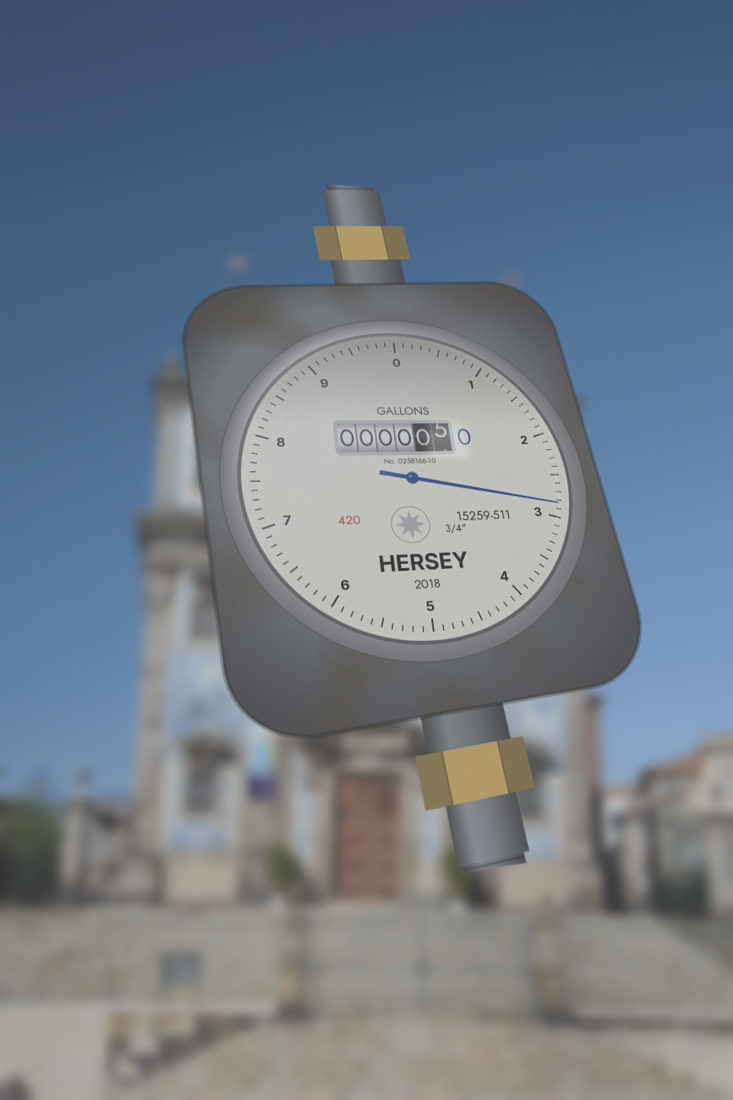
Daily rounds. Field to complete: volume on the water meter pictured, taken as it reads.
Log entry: 52.8 gal
